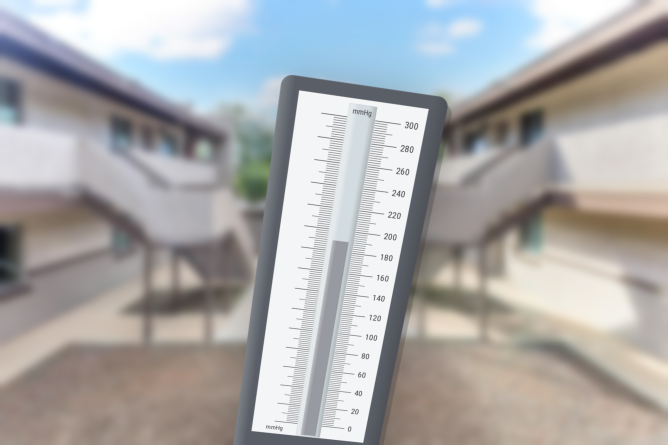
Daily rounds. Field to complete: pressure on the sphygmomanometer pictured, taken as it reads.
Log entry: 190 mmHg
